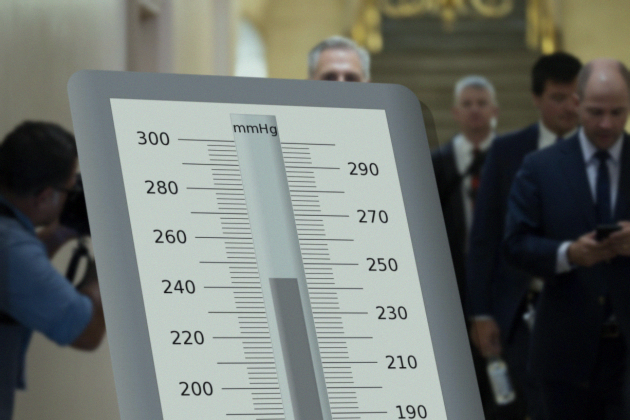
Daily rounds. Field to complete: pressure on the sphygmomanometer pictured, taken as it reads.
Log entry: 244 mmHg
